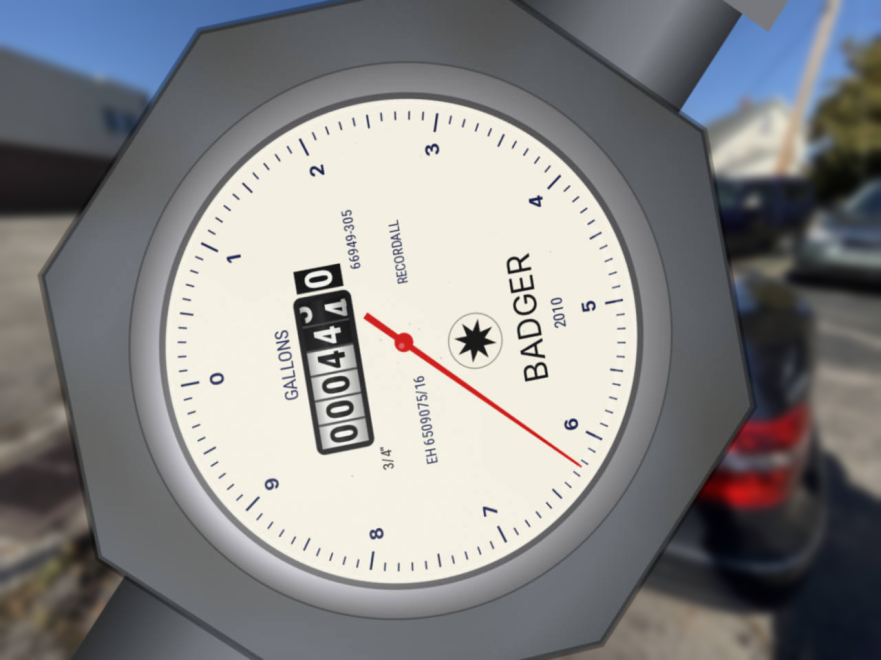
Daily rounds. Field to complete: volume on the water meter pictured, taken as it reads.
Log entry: 4436.2 gal
